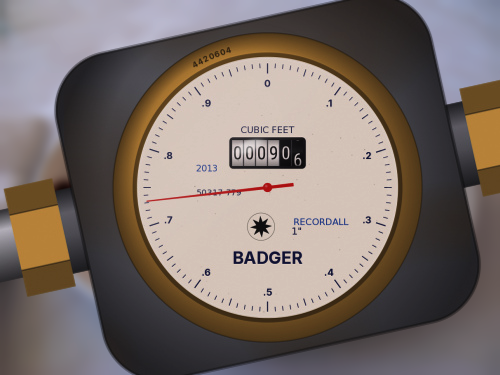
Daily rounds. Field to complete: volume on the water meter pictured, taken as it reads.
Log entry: 905.73 ft³
